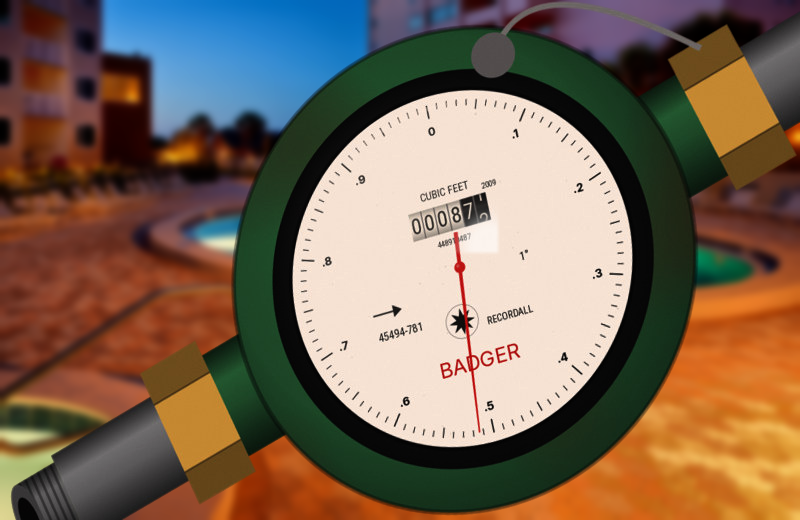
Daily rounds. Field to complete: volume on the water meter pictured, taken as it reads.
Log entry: 871.51 ft³
